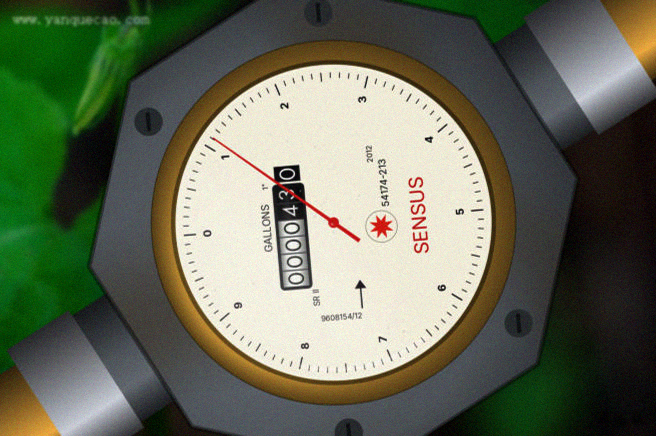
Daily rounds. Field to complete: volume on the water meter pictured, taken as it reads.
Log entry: 431.1 gal
